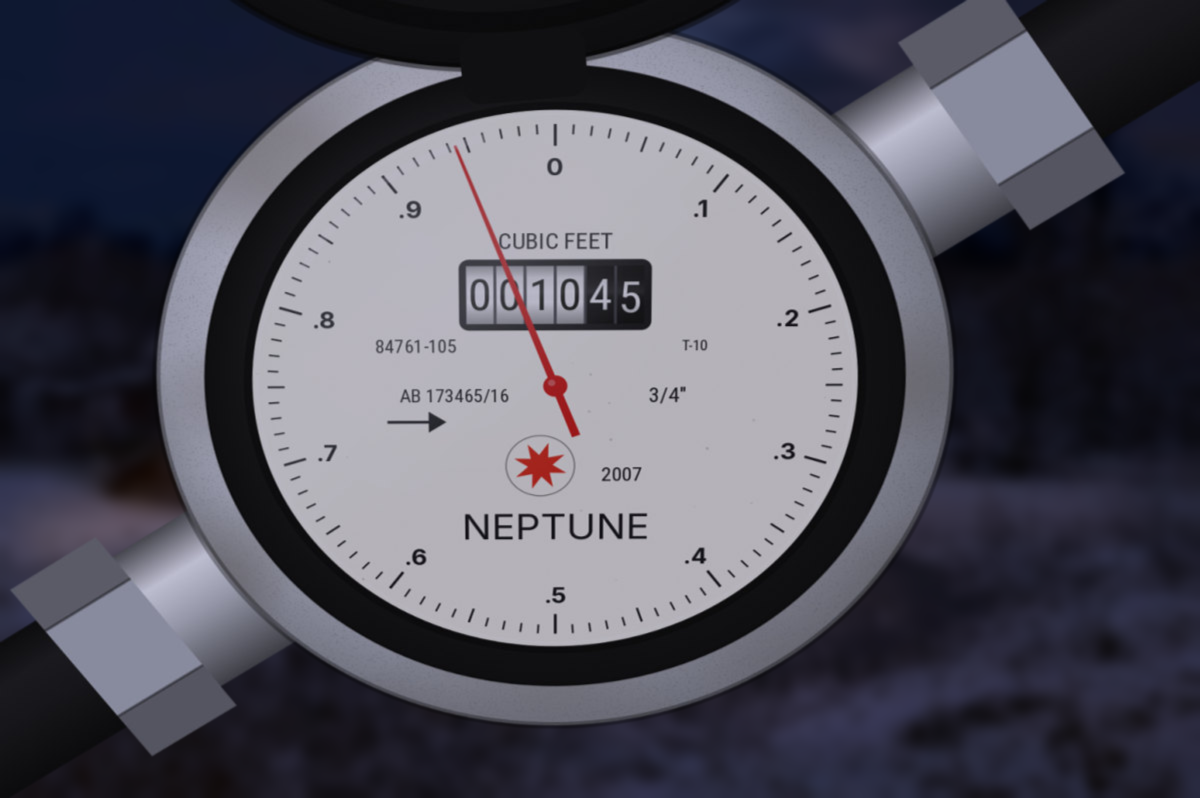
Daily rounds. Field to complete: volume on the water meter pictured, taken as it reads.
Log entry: 1044.94 ft³
